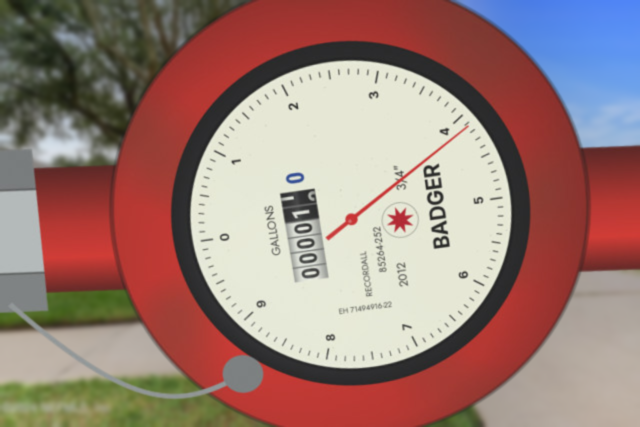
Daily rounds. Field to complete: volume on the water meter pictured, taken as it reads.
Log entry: 114.1 gal
